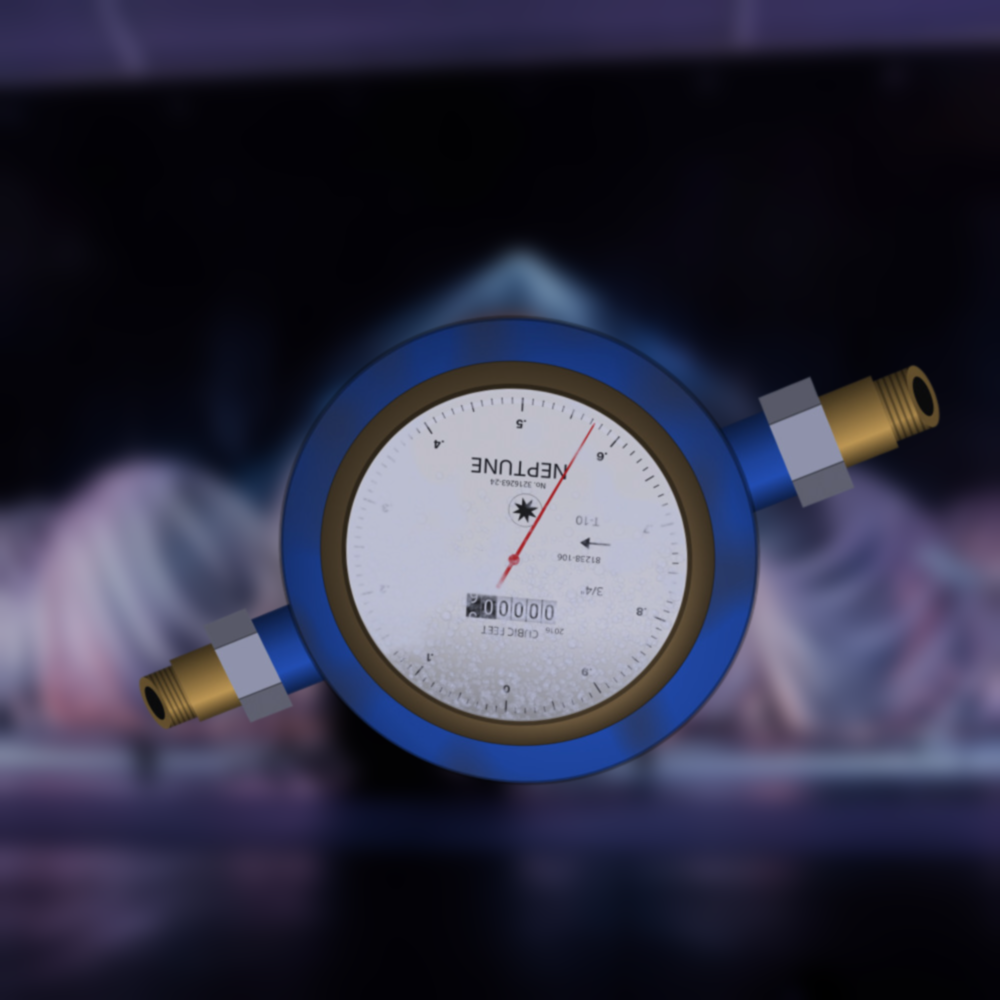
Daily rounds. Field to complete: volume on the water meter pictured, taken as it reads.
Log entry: 5.57 ft³
